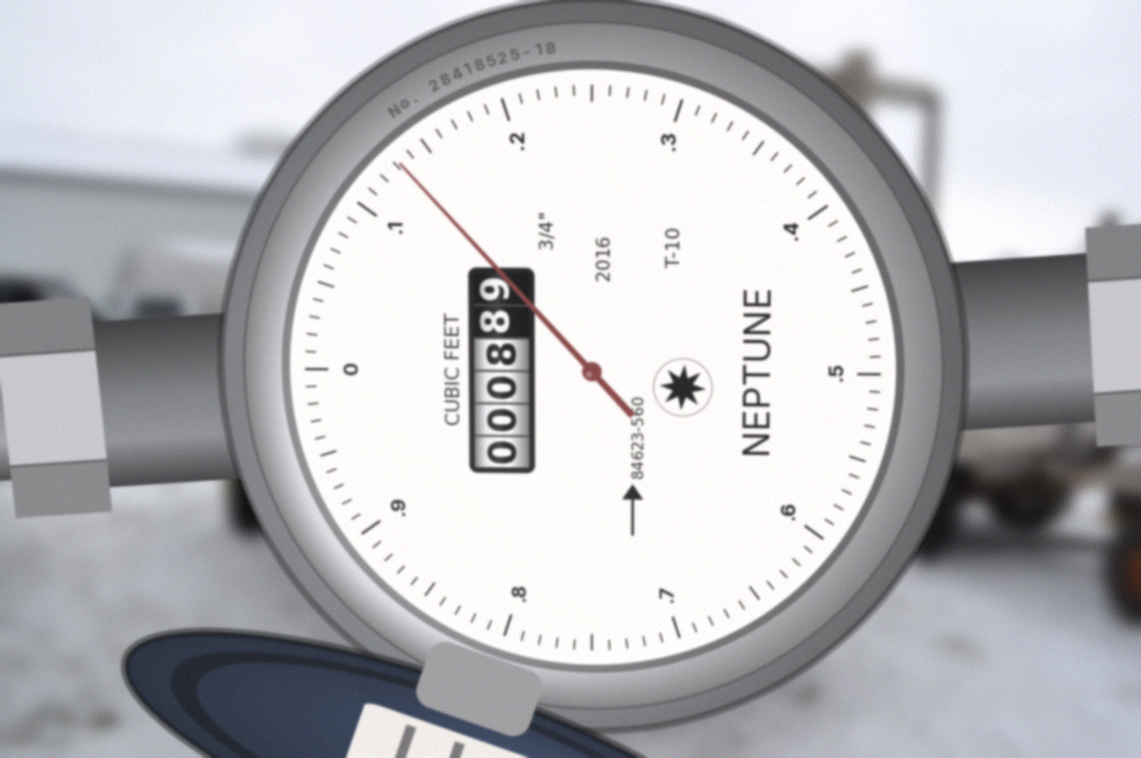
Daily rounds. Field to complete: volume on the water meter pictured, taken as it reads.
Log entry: 889.13 ft³
